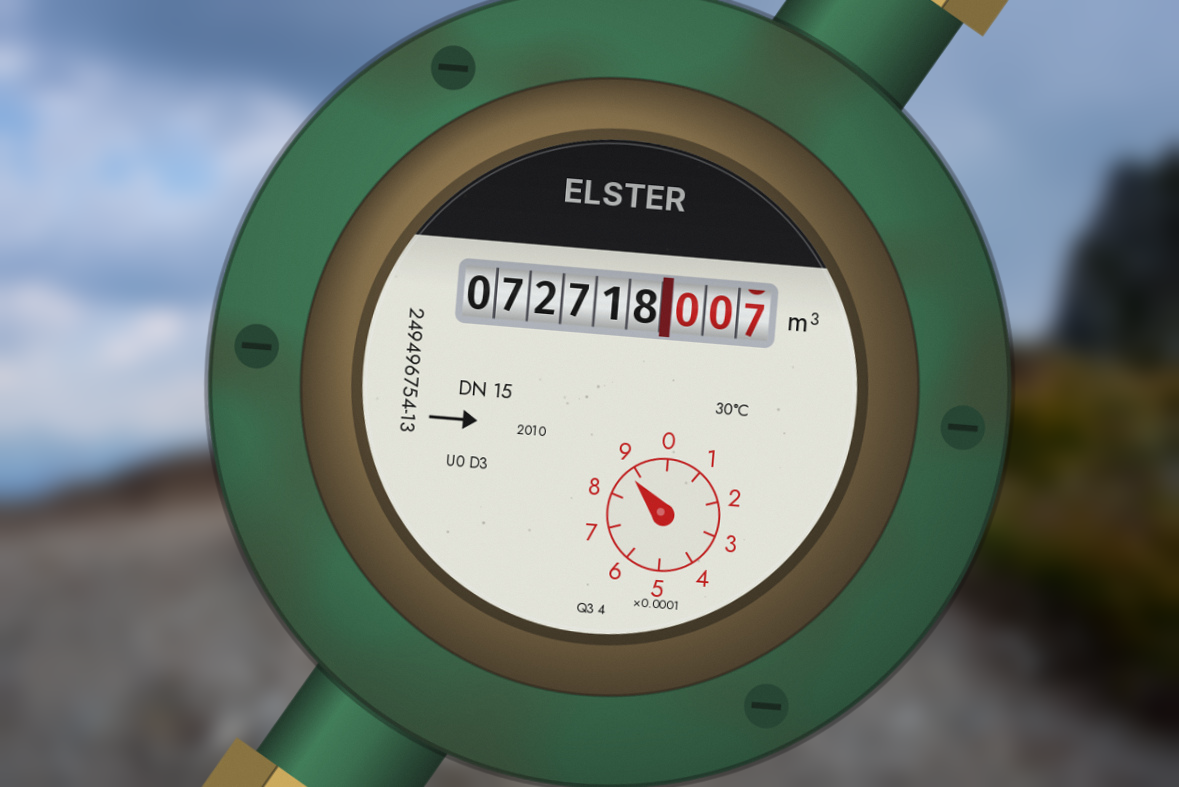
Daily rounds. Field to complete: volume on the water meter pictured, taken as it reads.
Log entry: 72718.0068 m³
